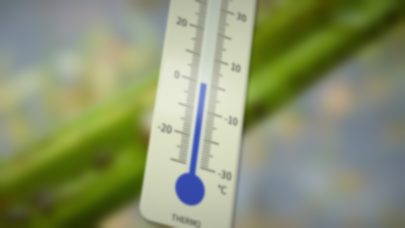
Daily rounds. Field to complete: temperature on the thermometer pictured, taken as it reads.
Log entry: 0 °C
